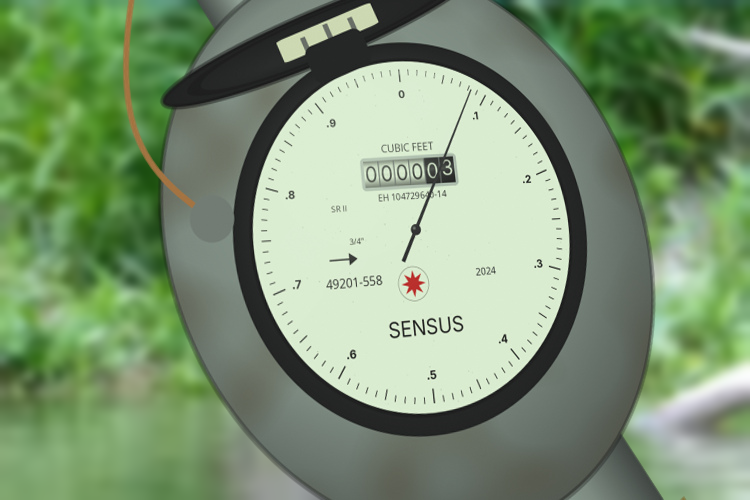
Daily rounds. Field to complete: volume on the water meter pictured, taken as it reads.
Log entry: 3.08 ft³
